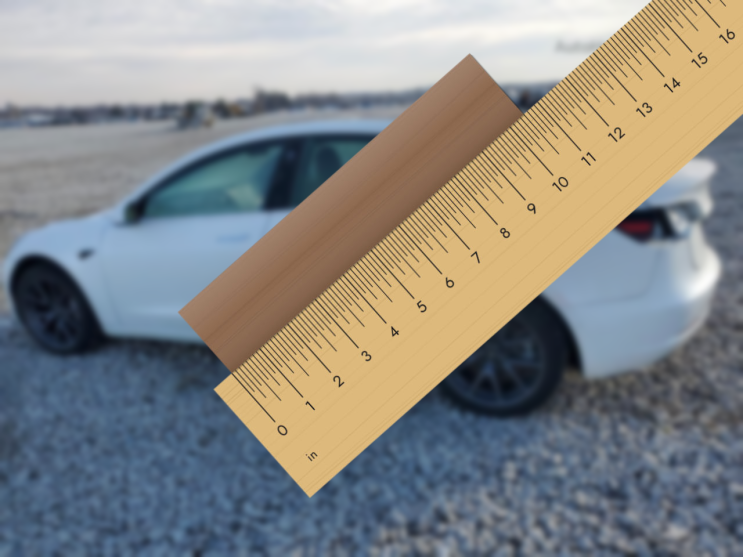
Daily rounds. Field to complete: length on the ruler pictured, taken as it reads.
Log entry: 10.5 in
